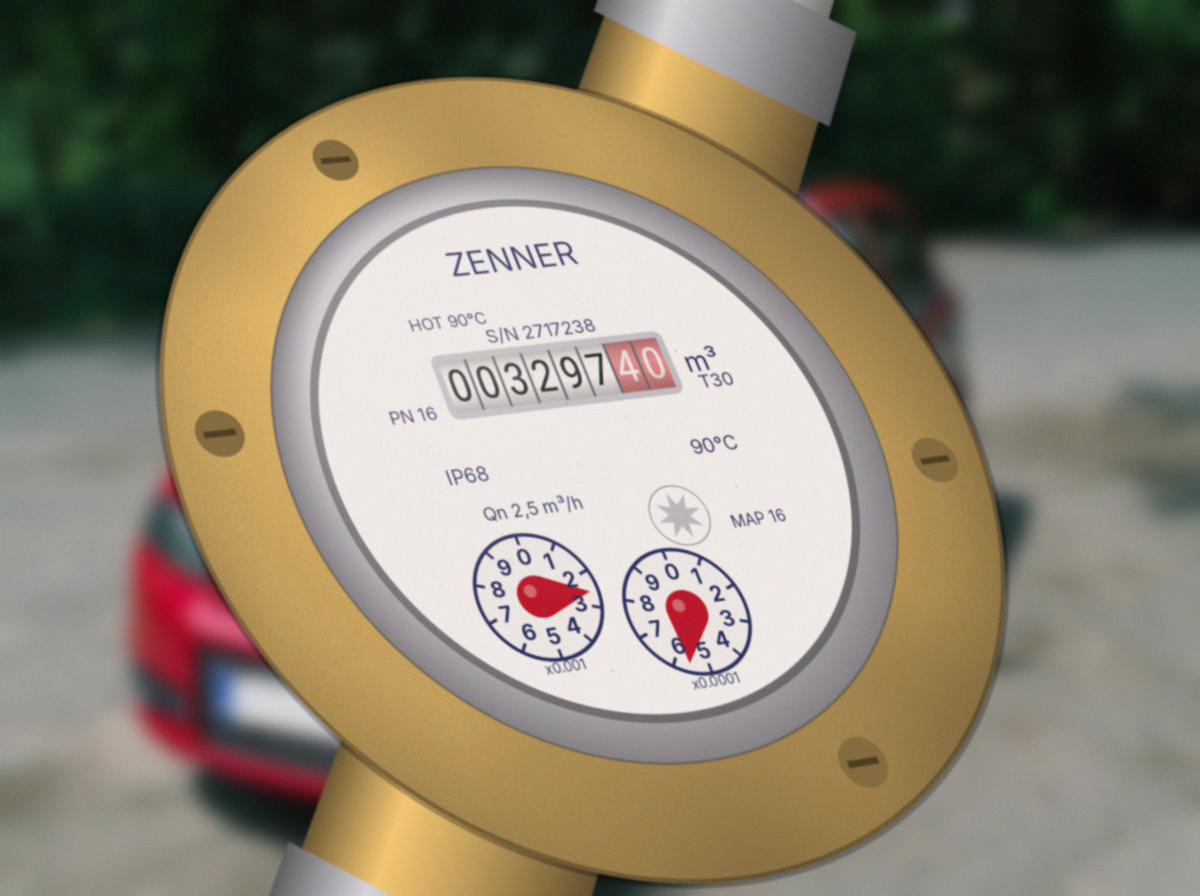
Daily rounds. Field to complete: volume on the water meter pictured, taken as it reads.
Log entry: 3297.4025 m³
